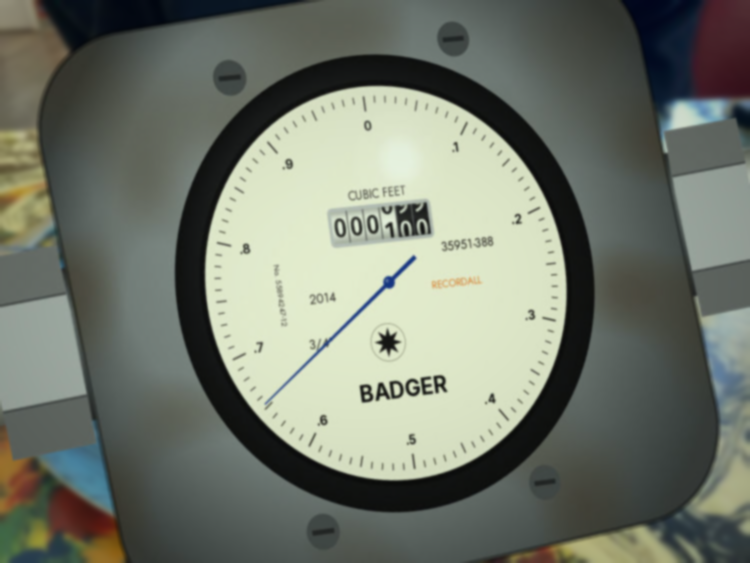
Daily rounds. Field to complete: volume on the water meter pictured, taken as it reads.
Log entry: 99.65 ft³
